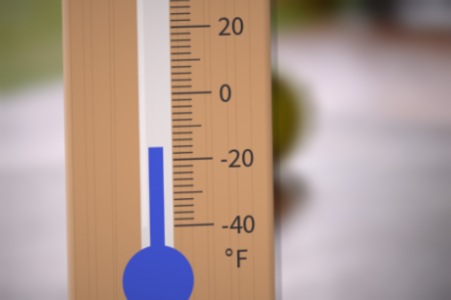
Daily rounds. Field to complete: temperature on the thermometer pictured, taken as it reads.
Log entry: -16 °F
